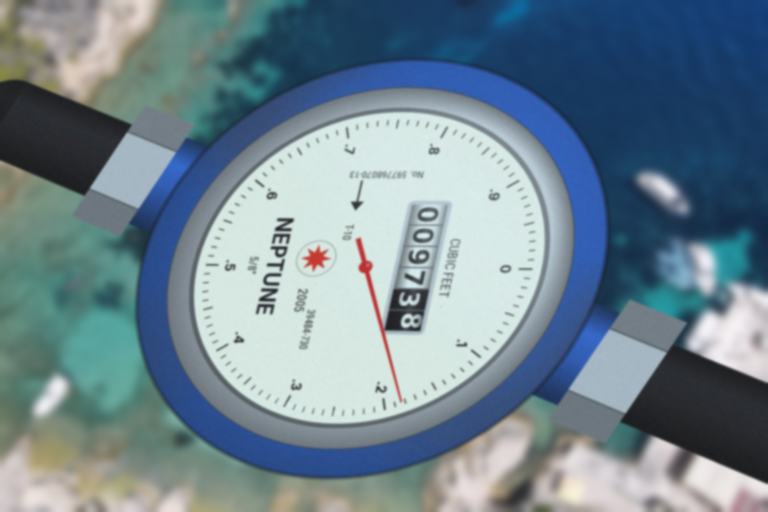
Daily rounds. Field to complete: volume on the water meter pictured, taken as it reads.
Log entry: 9738.18 ft³
